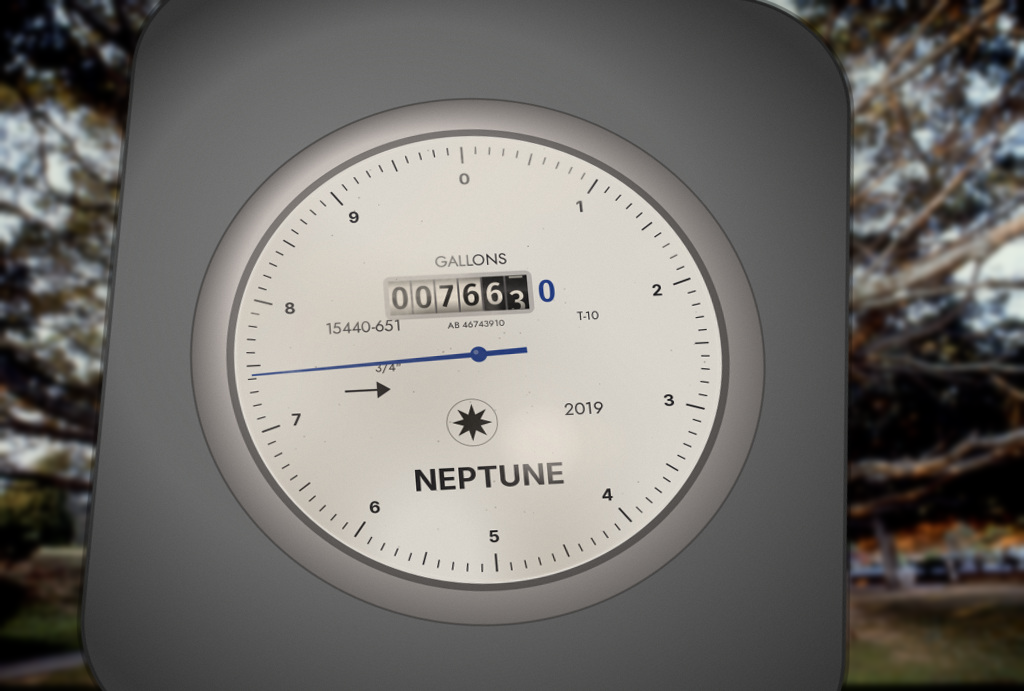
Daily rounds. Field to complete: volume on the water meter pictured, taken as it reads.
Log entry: 76627.4 gal
